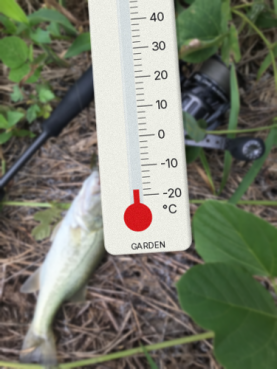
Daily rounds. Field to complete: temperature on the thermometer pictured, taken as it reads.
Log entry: -18 °C
